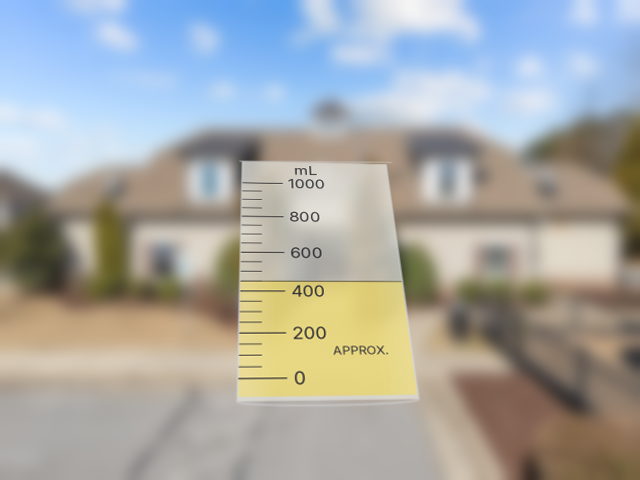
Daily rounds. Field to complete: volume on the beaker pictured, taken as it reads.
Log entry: 450 mL
